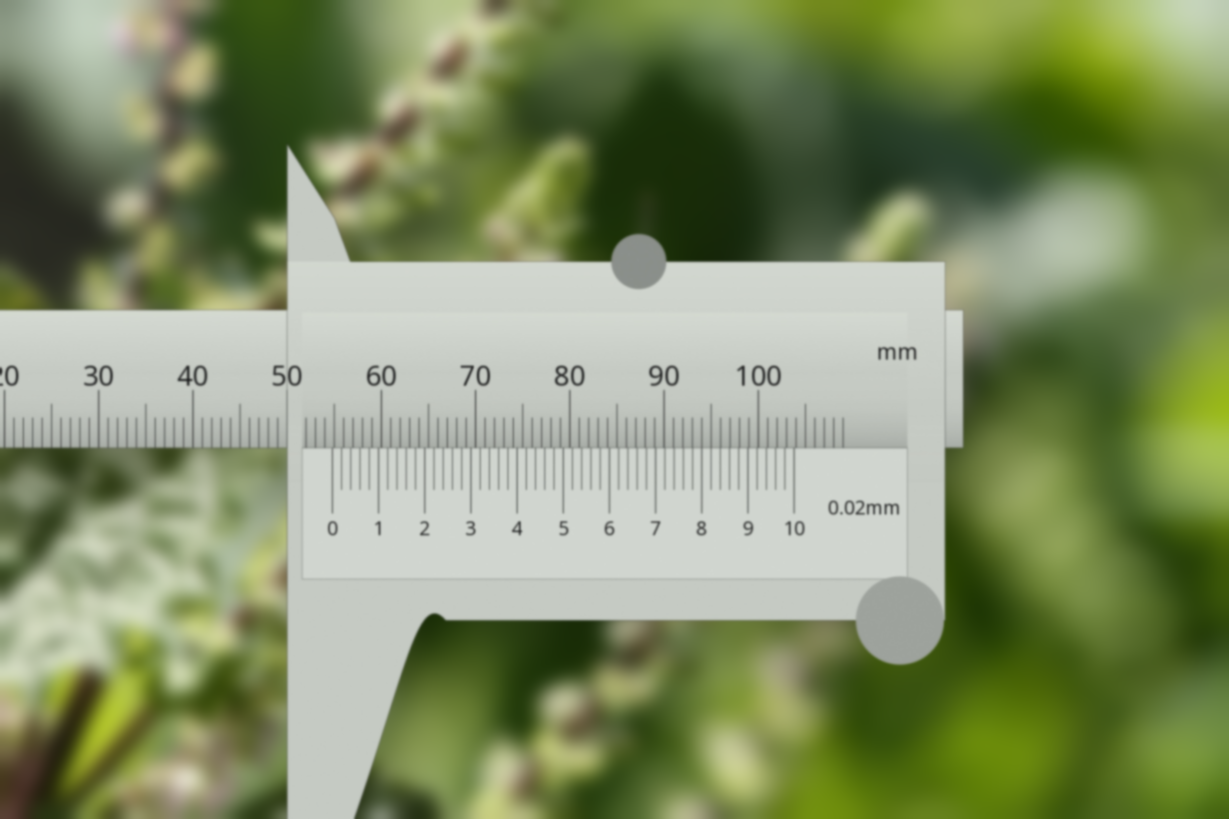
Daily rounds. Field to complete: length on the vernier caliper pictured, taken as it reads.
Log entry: 54.8 mm
